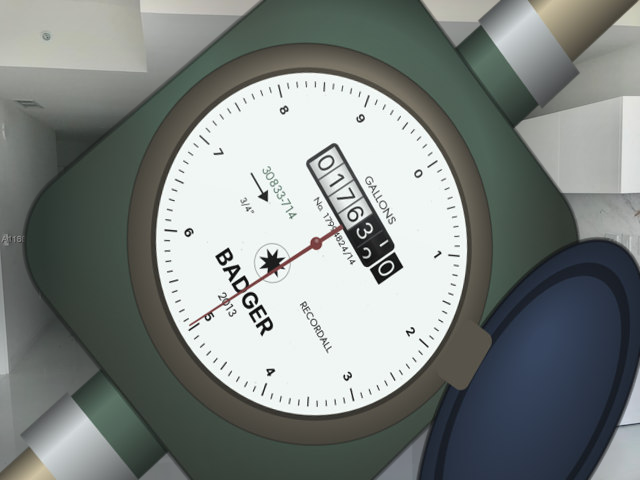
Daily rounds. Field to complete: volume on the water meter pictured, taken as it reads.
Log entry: 176315.0 gal
